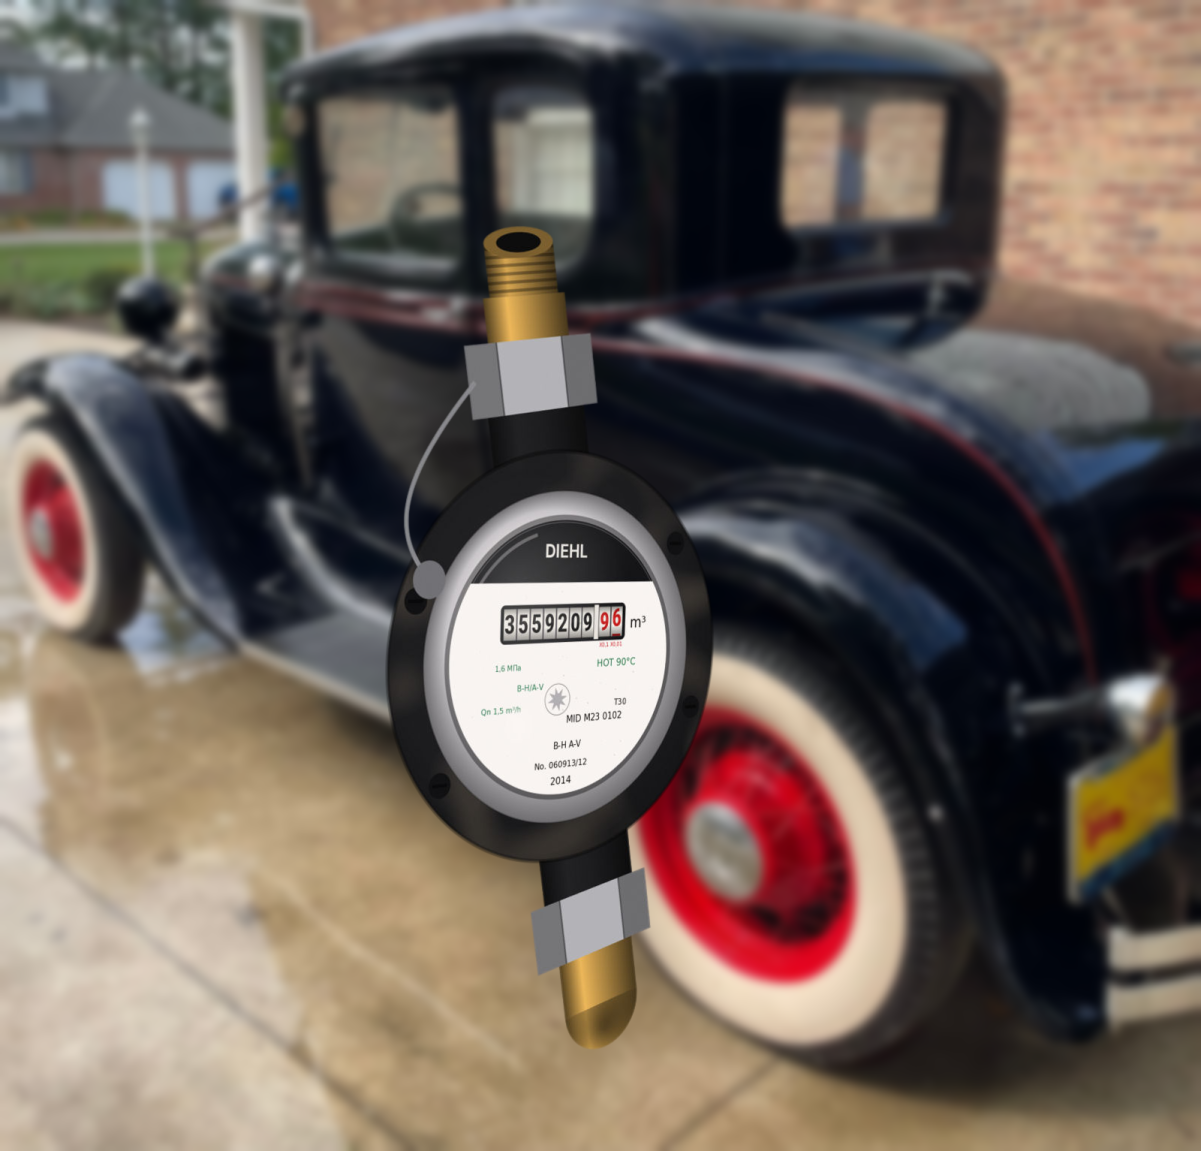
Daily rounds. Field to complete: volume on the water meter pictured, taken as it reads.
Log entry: 3559209.96 m³
